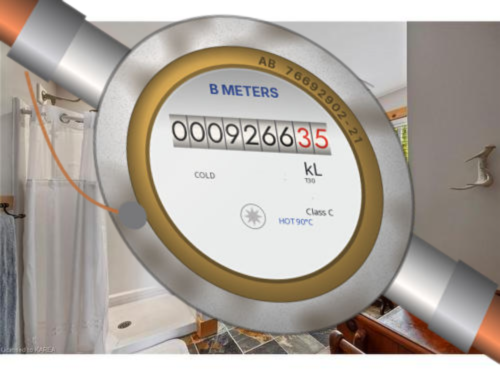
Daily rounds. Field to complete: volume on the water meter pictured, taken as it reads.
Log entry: 9266.35 kL
